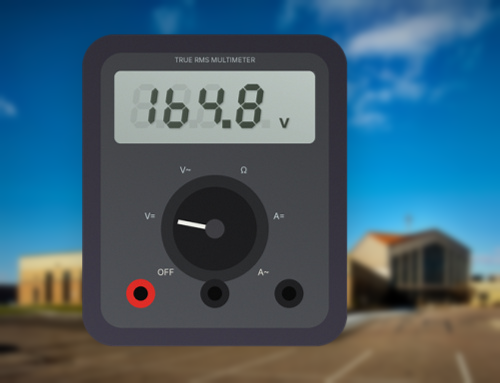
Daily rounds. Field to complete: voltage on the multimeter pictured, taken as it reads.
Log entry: 164.8 V
